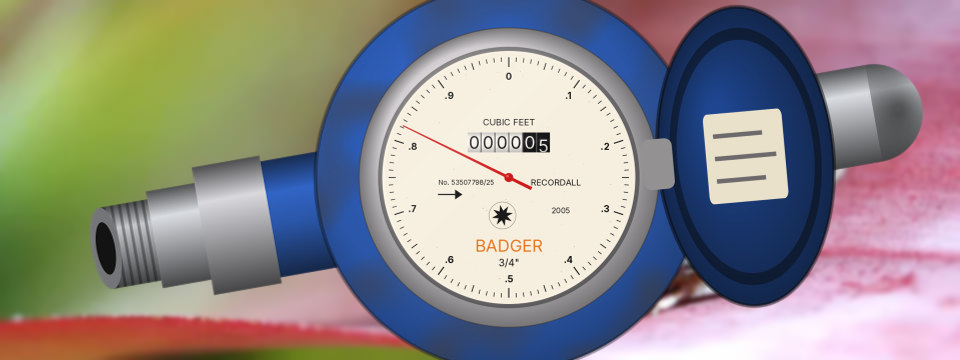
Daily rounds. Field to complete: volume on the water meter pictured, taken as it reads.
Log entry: 4.82 ft³
